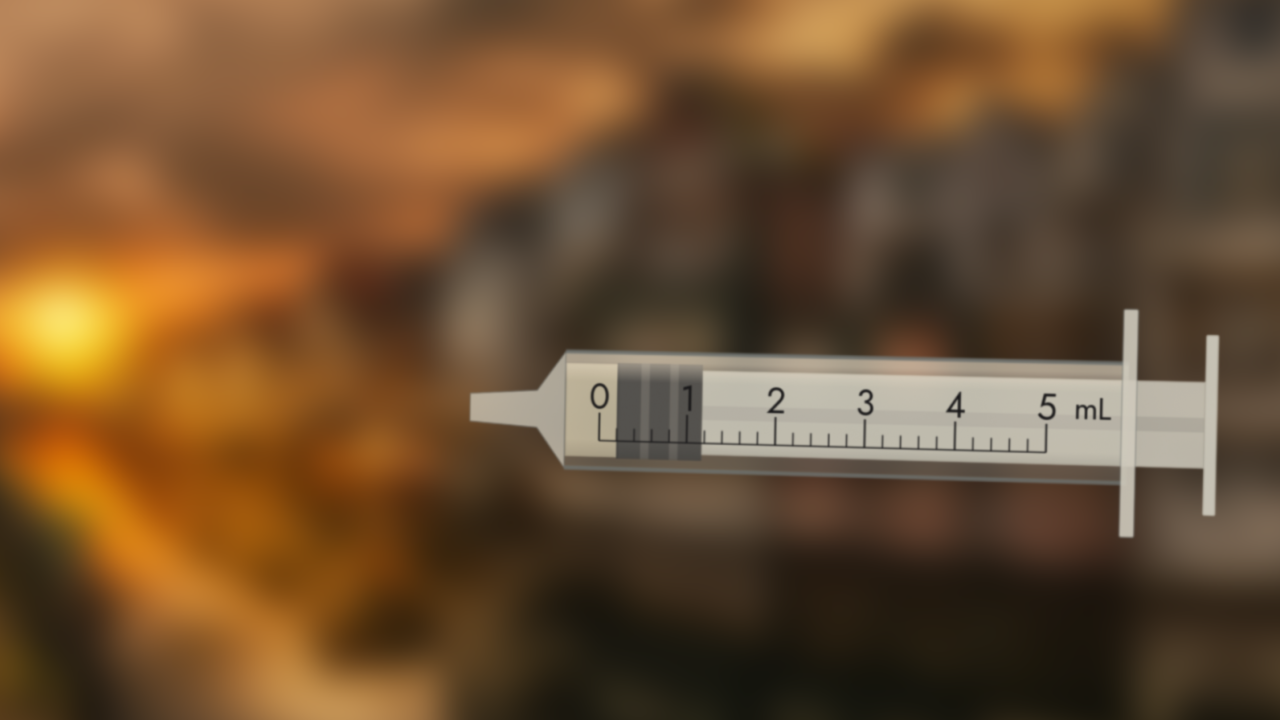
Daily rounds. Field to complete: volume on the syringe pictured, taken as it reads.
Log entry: 0.2 mL
